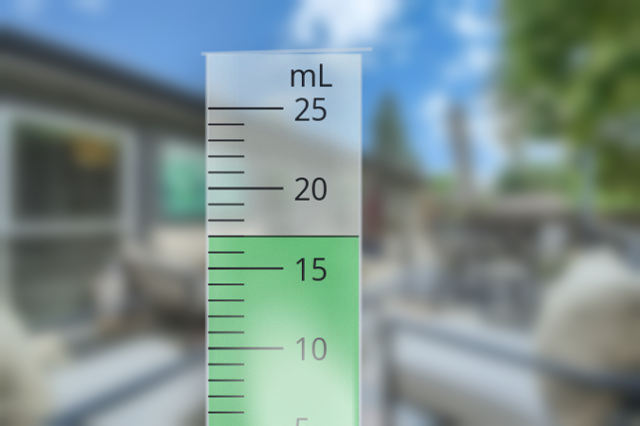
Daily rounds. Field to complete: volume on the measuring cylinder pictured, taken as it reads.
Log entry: 17 mL
